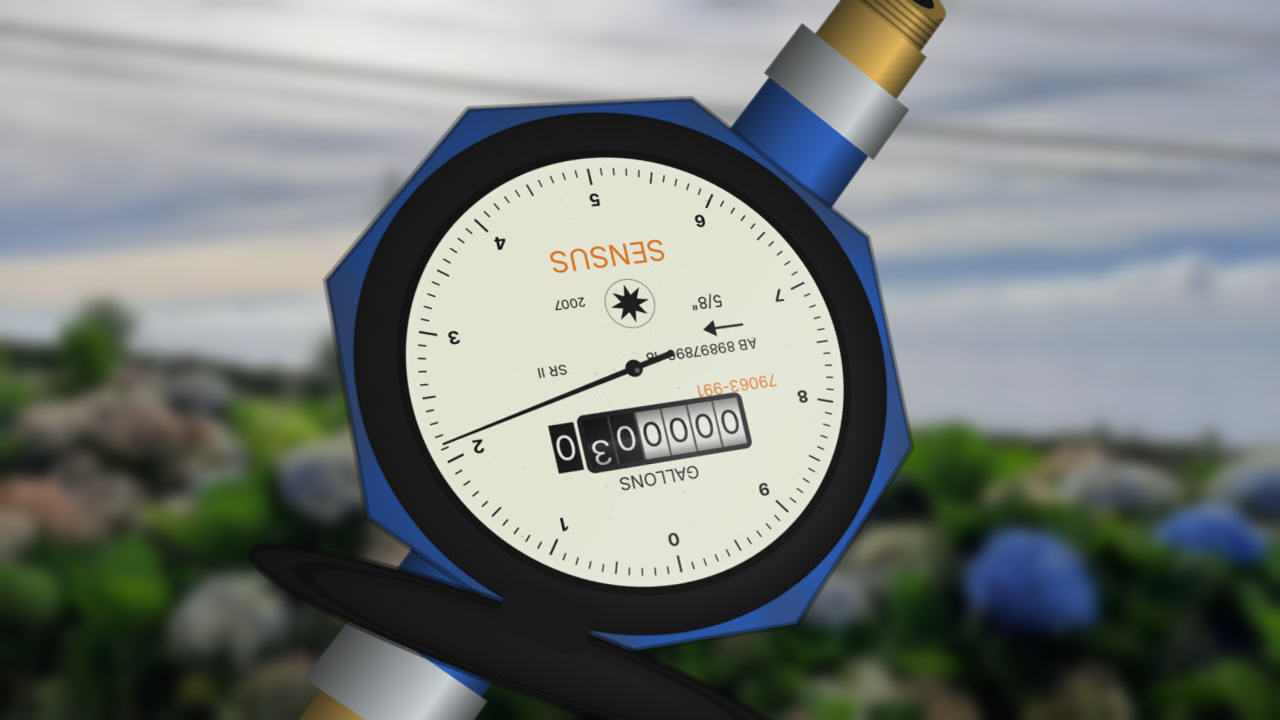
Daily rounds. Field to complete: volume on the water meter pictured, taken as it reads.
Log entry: 32.1 gal
